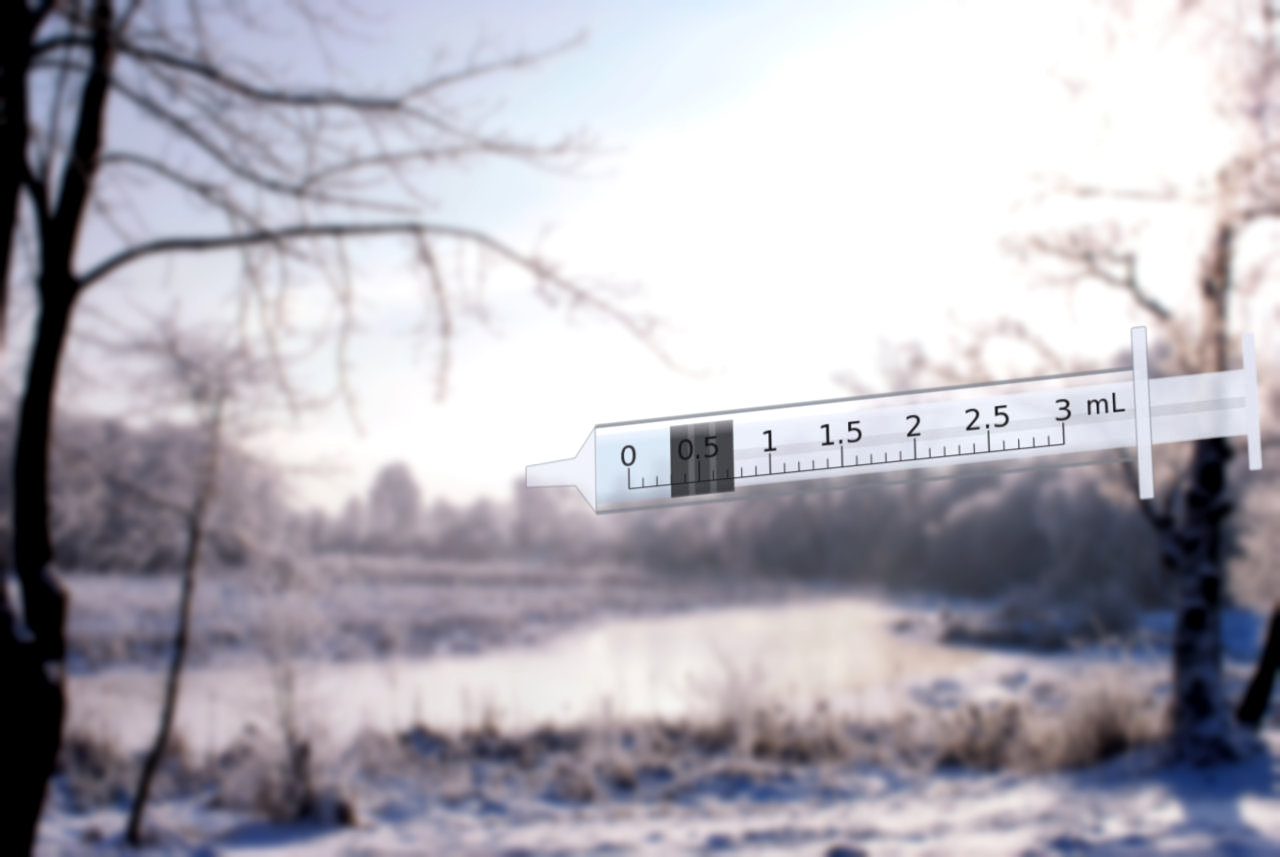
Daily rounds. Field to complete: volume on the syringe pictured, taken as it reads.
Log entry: 0.3 mL
